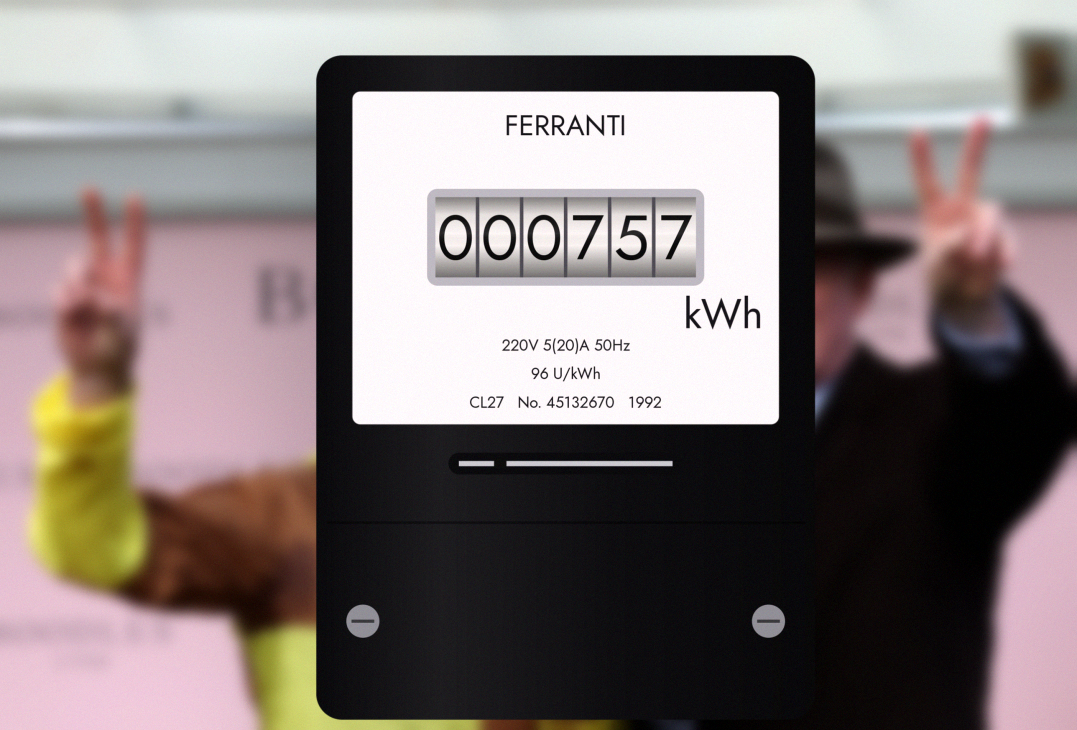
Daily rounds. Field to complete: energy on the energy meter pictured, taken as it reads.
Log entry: 757 kWh
